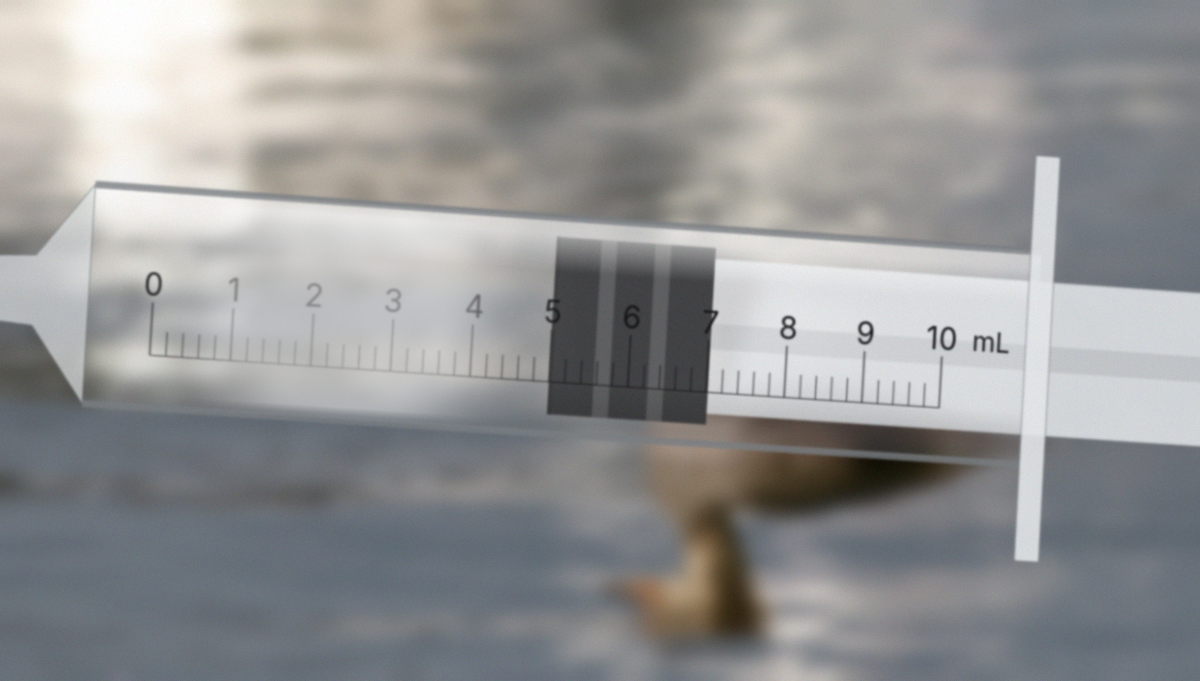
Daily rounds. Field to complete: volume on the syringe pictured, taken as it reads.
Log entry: 5 mL
